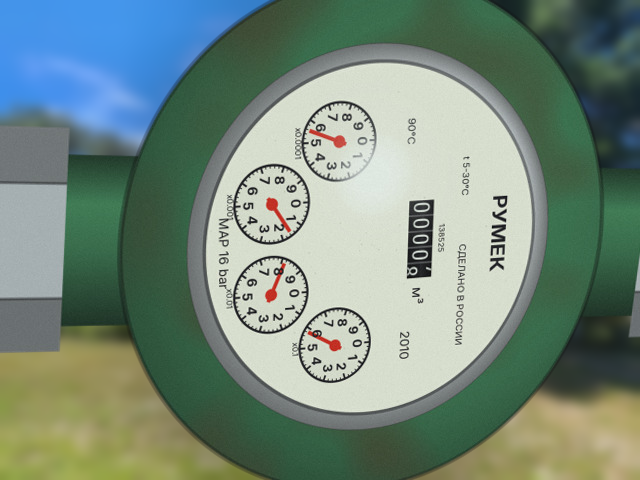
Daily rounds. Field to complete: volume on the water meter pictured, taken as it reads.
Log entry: 7.5815 m³
